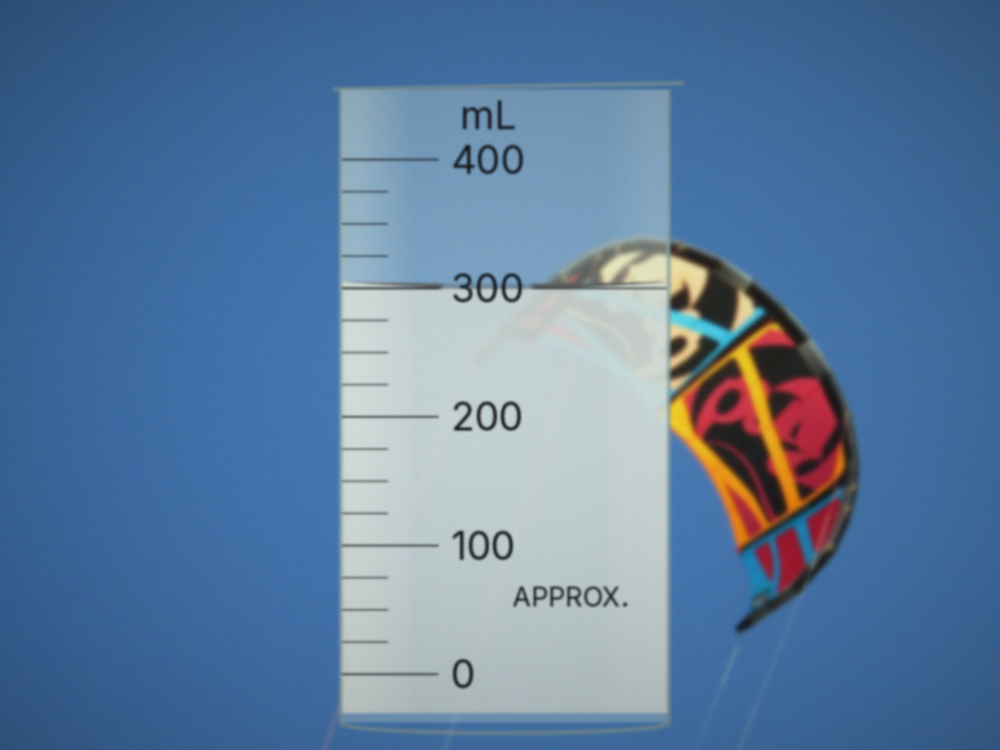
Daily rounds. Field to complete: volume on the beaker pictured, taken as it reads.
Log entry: 300 mL
